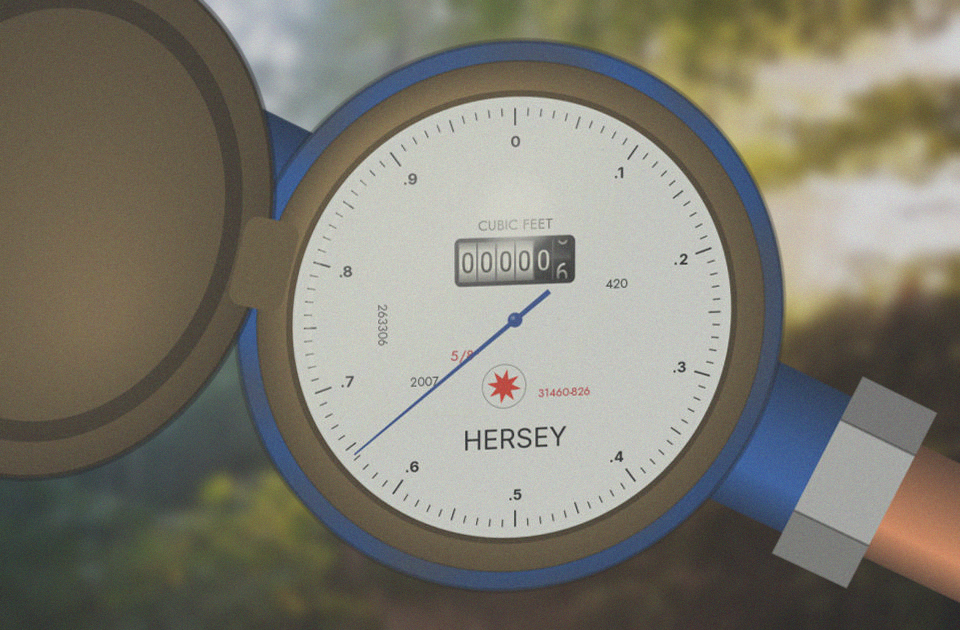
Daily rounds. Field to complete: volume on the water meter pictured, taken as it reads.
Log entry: 5.64 ft³
